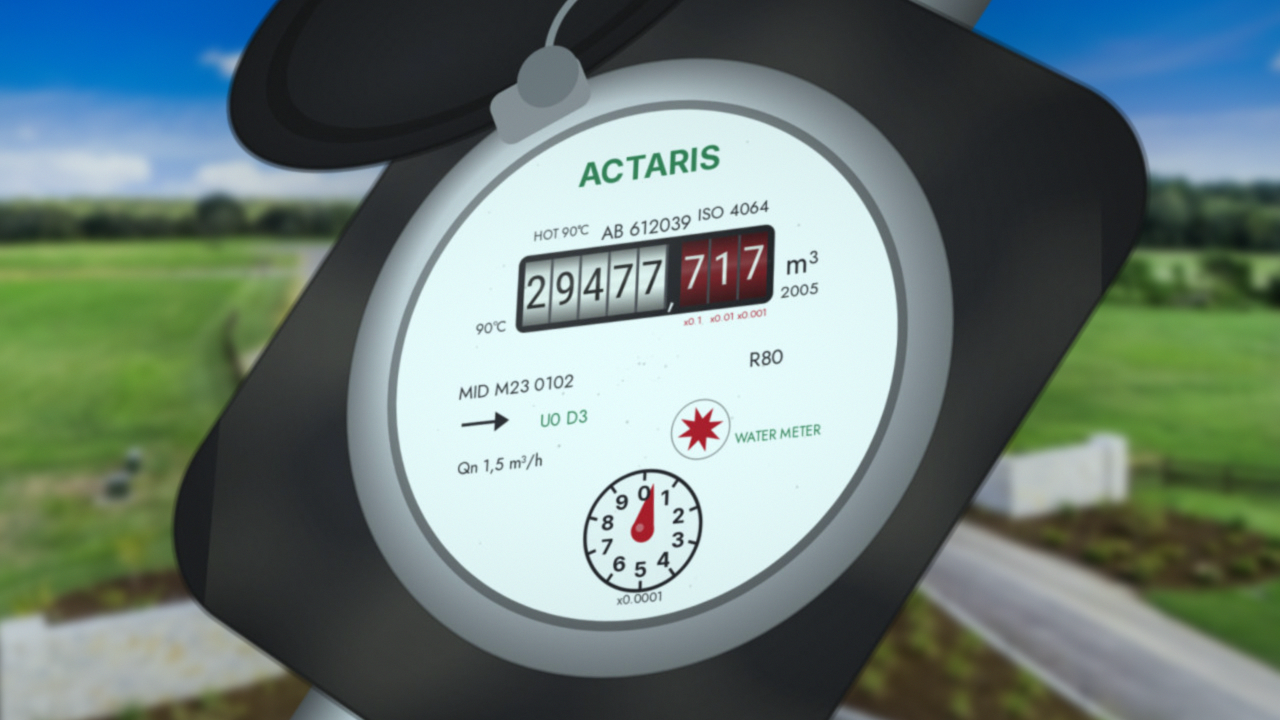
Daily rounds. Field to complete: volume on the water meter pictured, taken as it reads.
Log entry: 29477.7170 m³
